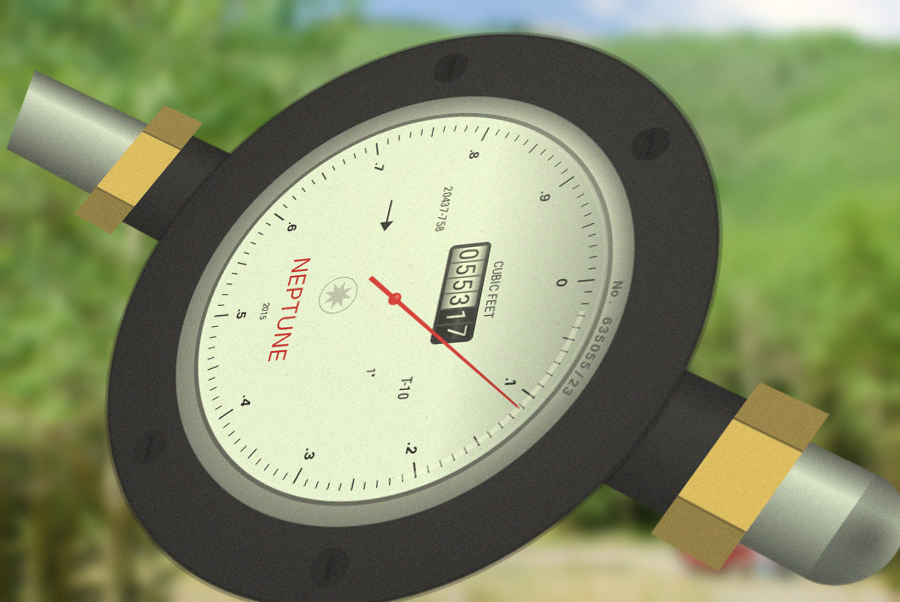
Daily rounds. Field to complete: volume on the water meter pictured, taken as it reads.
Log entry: 55317.11 ft³
